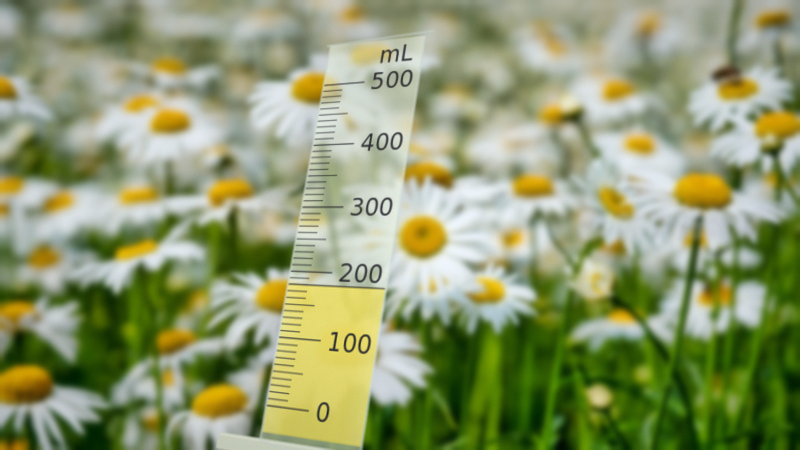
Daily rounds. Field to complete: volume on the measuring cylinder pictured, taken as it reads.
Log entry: 180 mL
